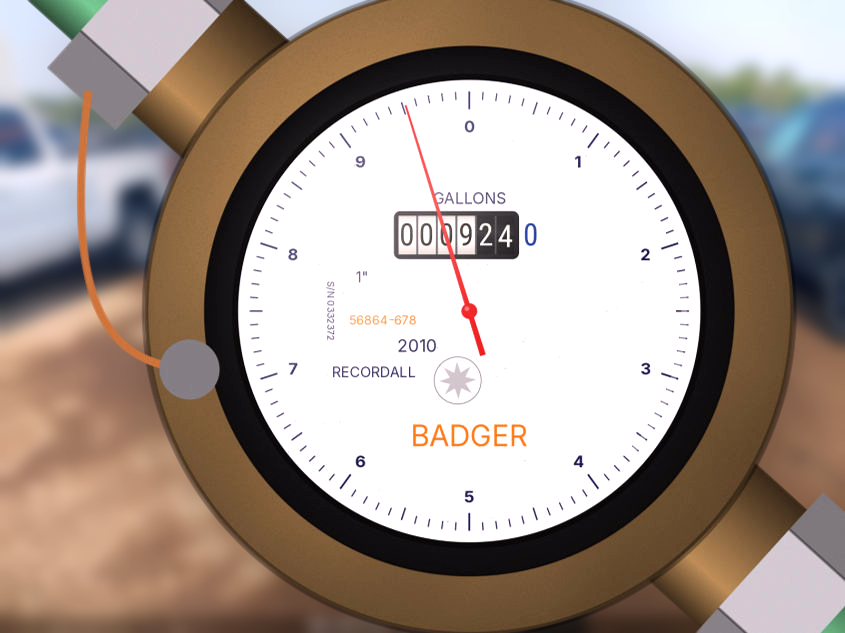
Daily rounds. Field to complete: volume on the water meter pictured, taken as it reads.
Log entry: 9239.5 gal
